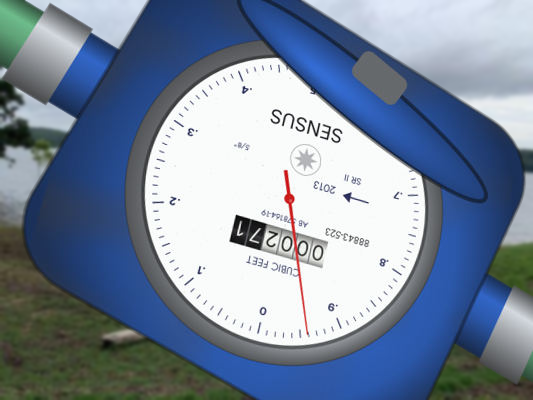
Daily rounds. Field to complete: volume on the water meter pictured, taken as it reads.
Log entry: 270.94 ft³
